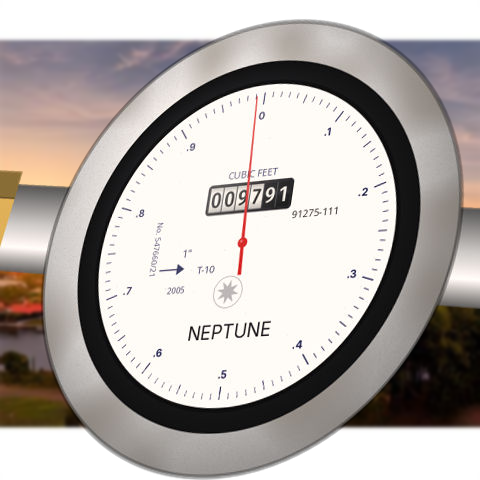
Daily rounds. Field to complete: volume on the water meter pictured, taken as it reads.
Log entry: 9790.99 ft³
